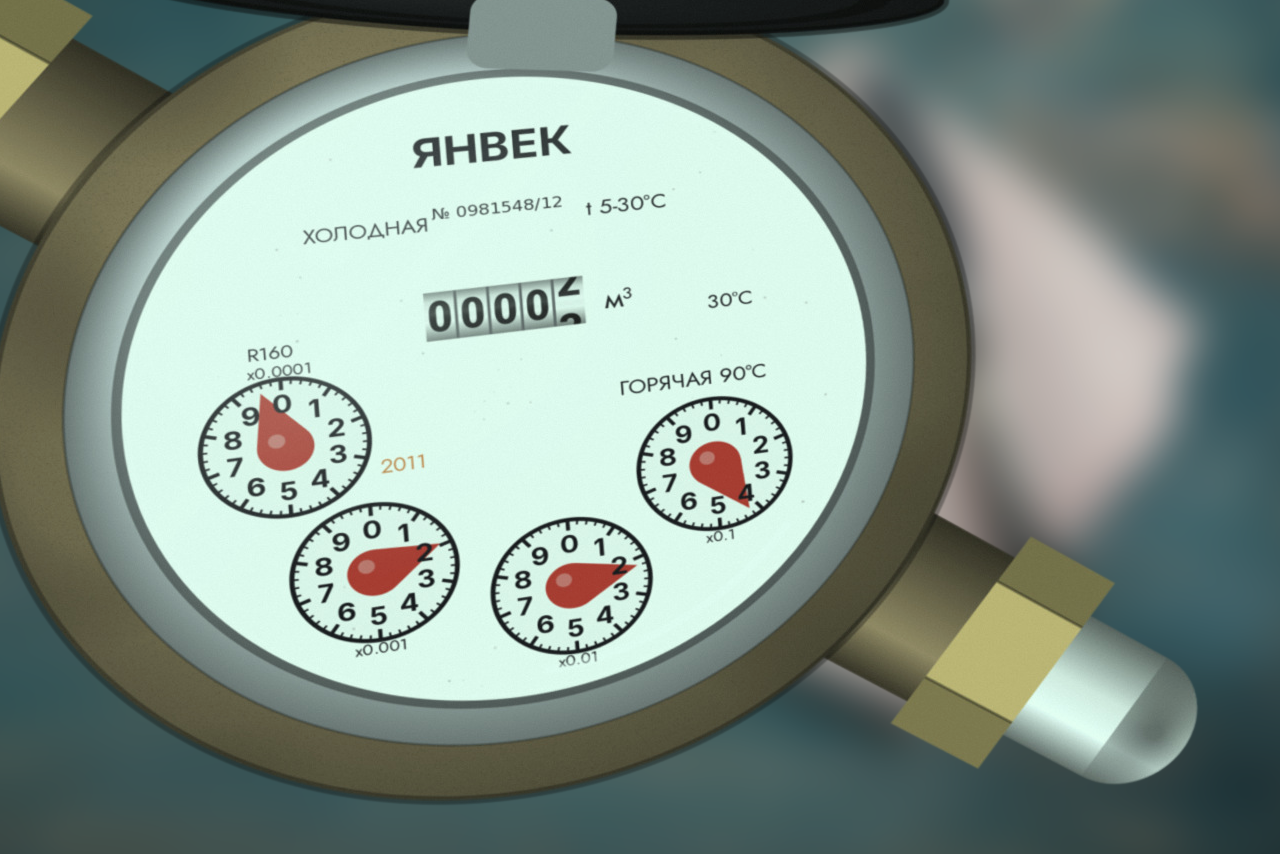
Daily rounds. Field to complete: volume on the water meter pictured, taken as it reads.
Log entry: 2.4219 m³
